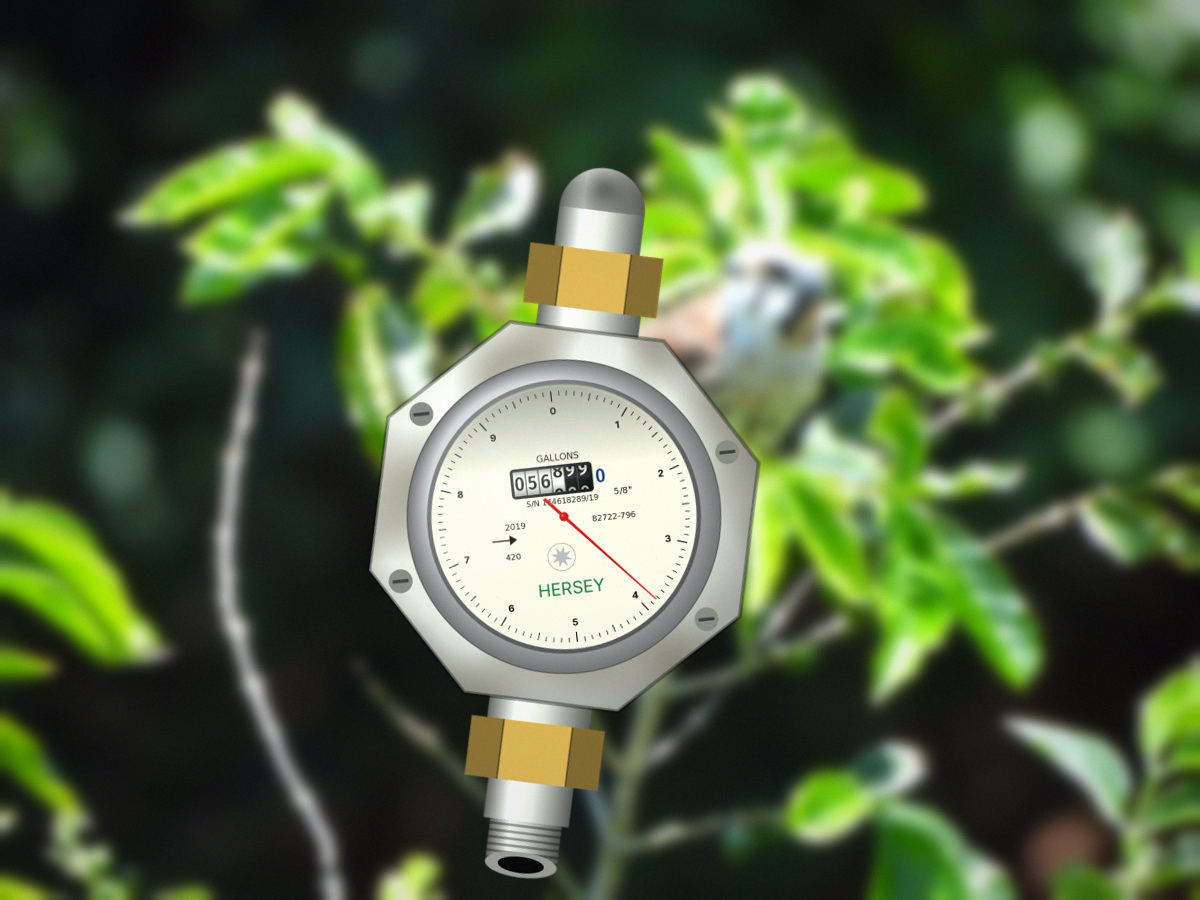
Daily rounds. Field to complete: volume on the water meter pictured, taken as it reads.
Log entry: 568993.8 gal
